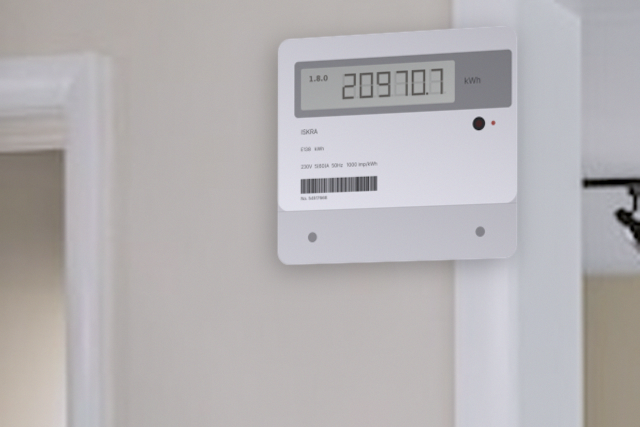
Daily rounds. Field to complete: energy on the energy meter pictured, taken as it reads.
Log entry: 20970.7 kWh
